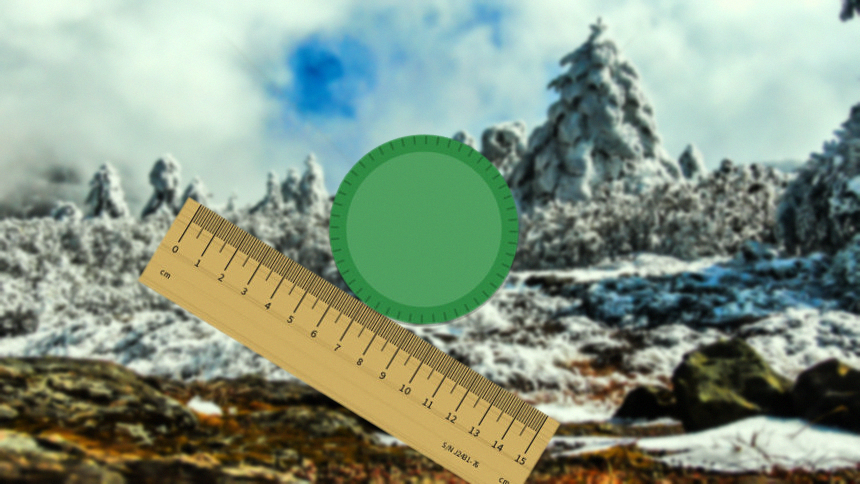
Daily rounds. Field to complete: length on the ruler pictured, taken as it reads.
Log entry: 7 cm
